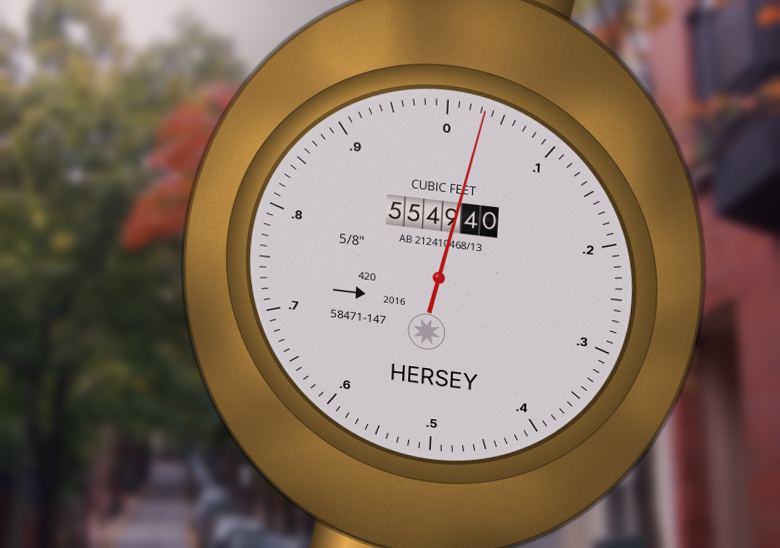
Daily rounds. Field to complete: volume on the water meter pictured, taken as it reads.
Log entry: 554940.03 ft³
